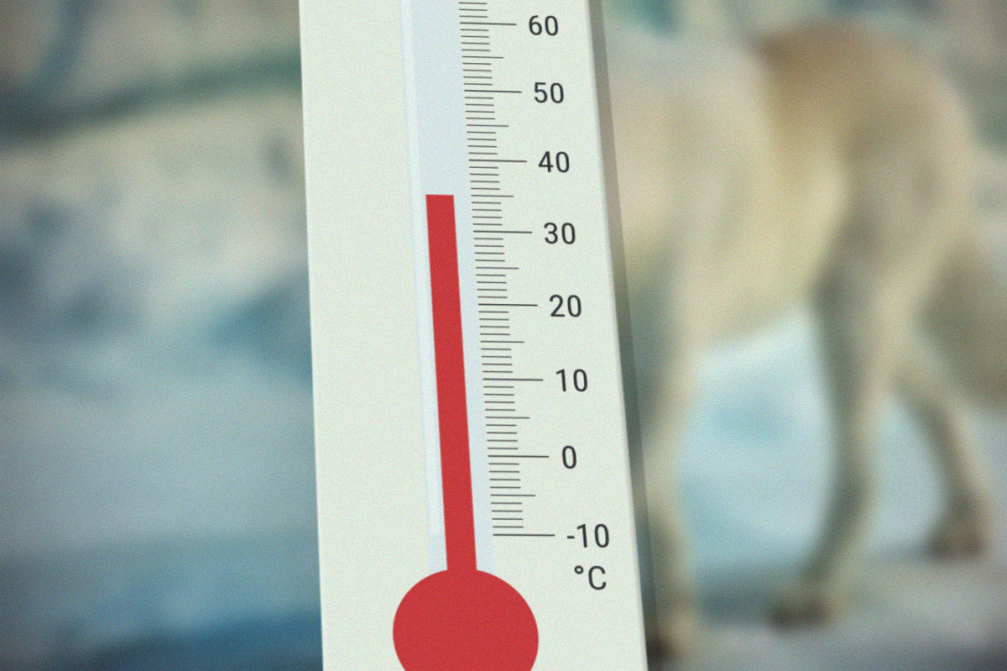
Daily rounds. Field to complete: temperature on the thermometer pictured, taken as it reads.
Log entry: 35 °C
